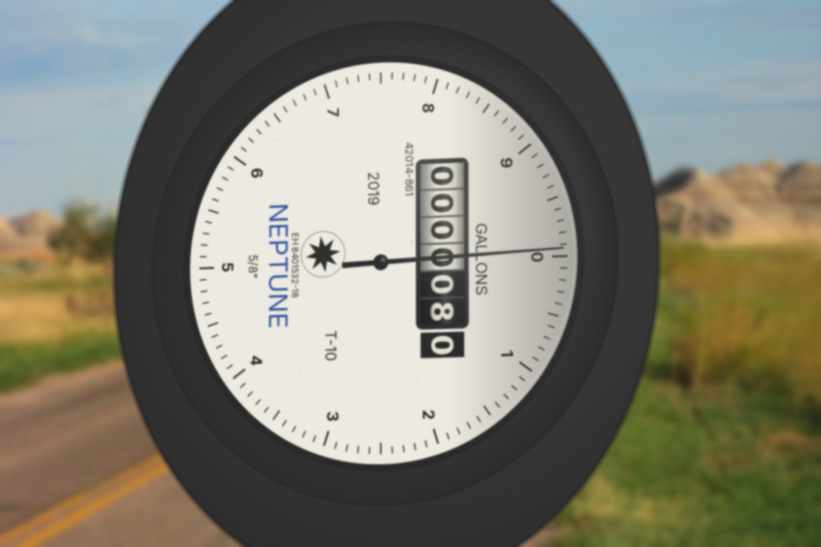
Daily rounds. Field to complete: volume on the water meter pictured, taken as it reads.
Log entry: 79.9 gal
